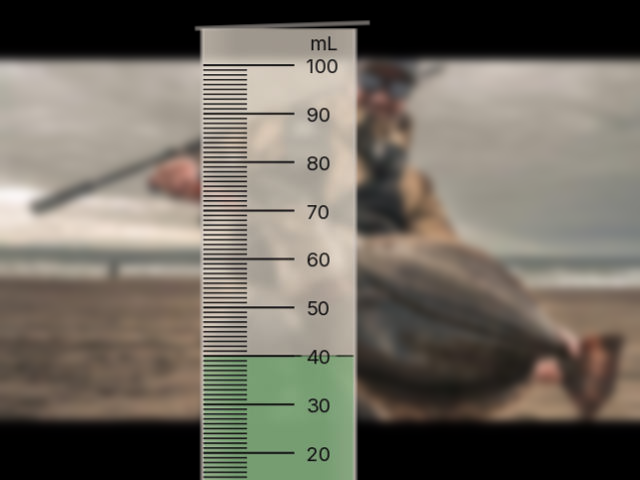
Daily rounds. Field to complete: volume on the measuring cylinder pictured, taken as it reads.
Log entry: 40 mL
